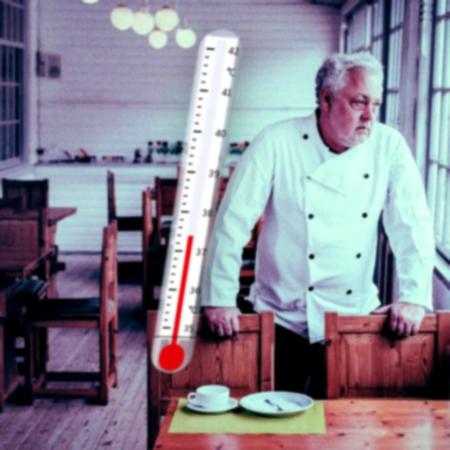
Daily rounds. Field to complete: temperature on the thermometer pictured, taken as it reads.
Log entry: 37.4 °C
